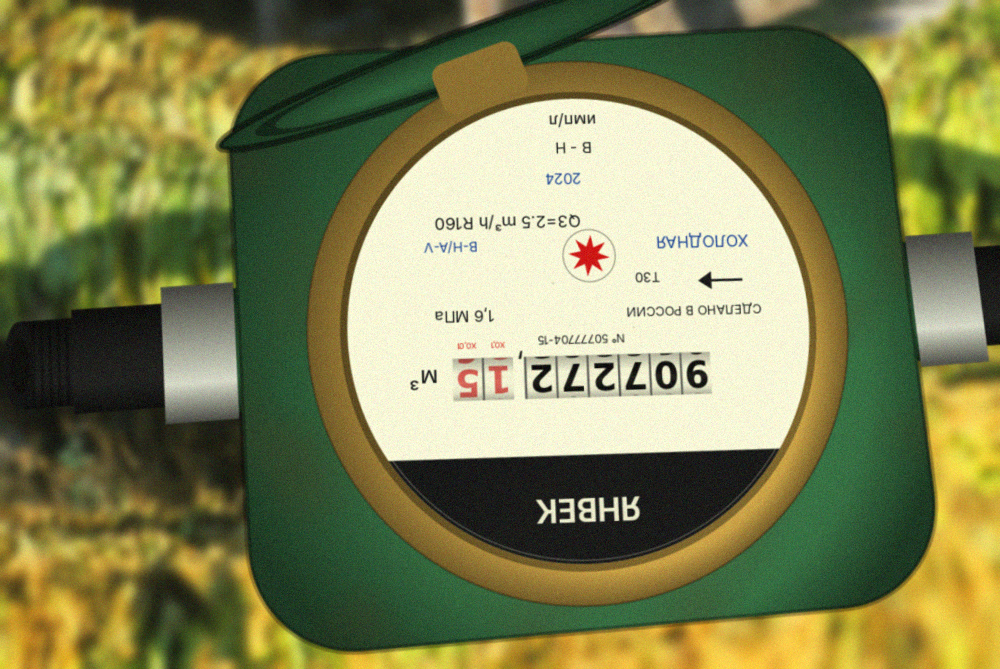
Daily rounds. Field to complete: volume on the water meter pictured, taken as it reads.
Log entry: 907272.15 m³
